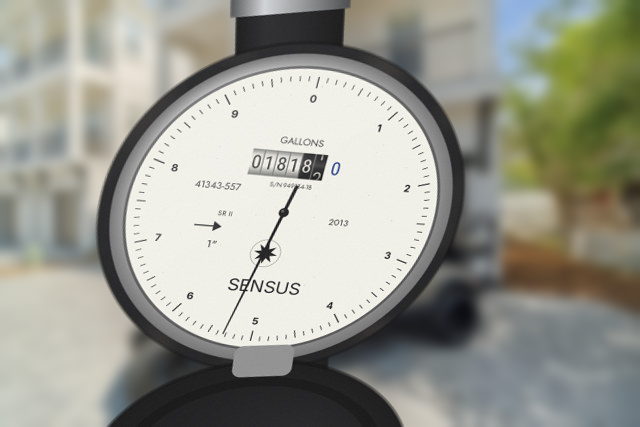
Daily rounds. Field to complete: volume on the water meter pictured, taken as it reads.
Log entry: 181815.3 gal
